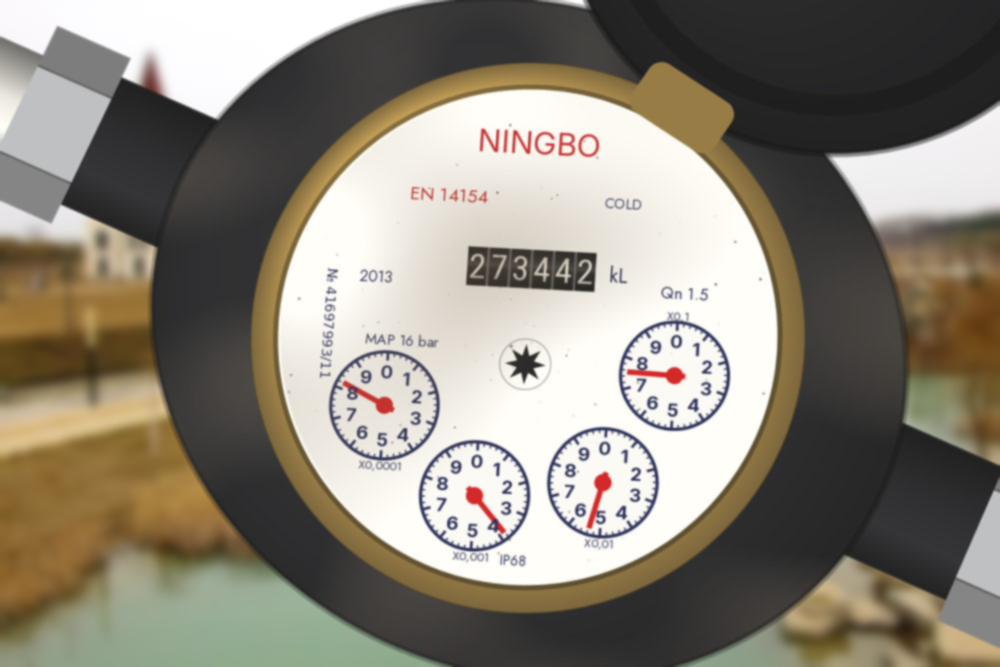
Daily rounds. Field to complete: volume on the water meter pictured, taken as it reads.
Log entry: 273442.7538 kL
